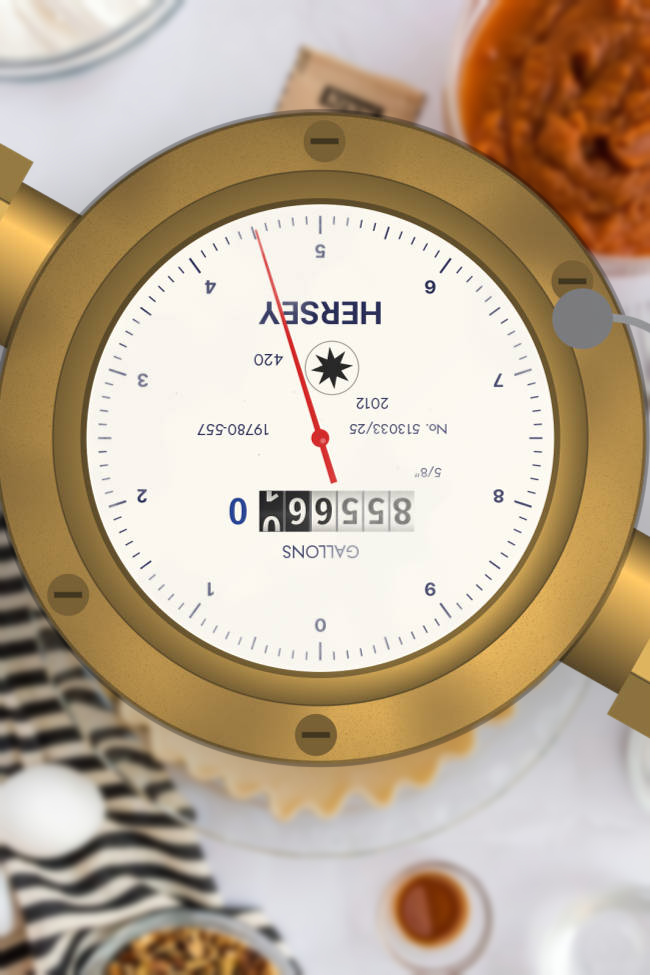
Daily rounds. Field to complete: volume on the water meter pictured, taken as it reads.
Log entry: 8556604.5 gal
